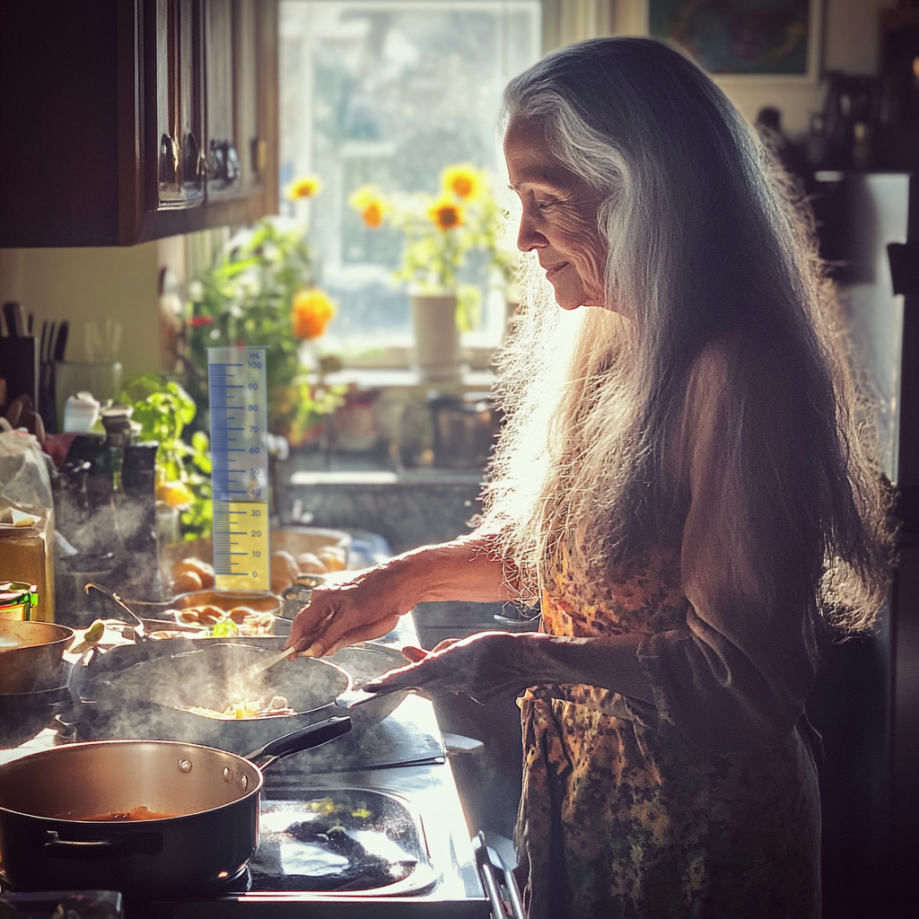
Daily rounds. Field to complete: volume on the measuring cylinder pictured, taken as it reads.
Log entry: 35 mL
